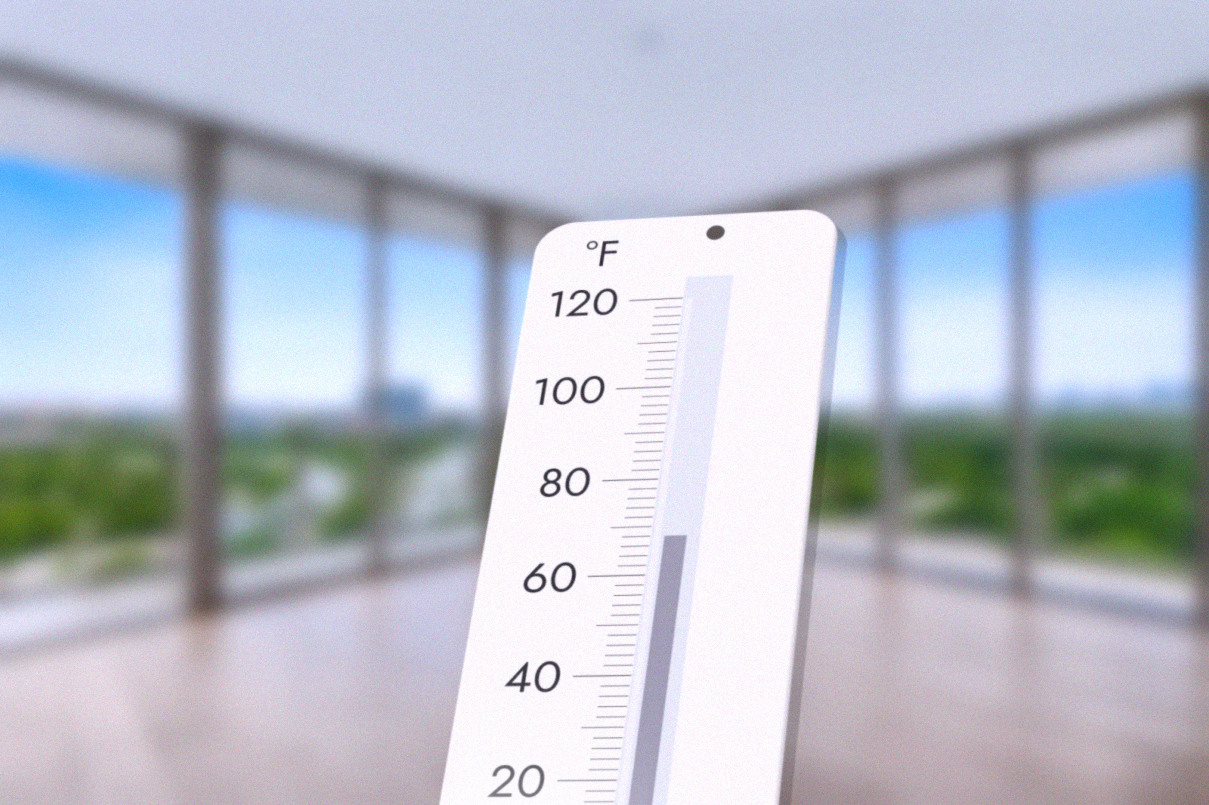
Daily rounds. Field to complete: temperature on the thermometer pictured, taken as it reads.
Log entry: 68 °F
